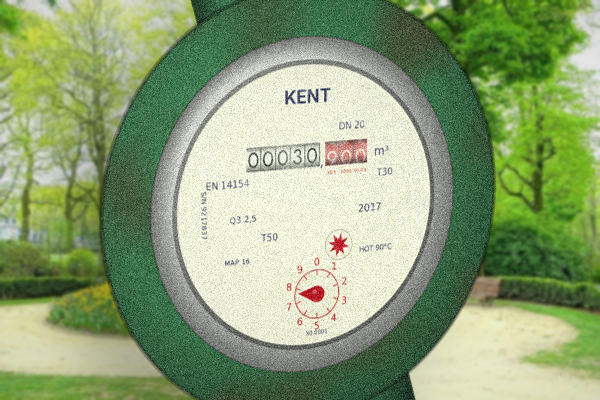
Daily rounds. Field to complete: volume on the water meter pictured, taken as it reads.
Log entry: 30.8997 m³
